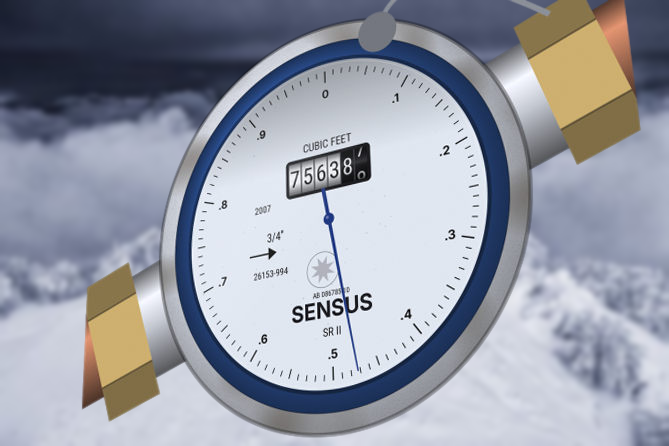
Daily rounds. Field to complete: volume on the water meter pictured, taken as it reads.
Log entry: 756387.47 ft³
